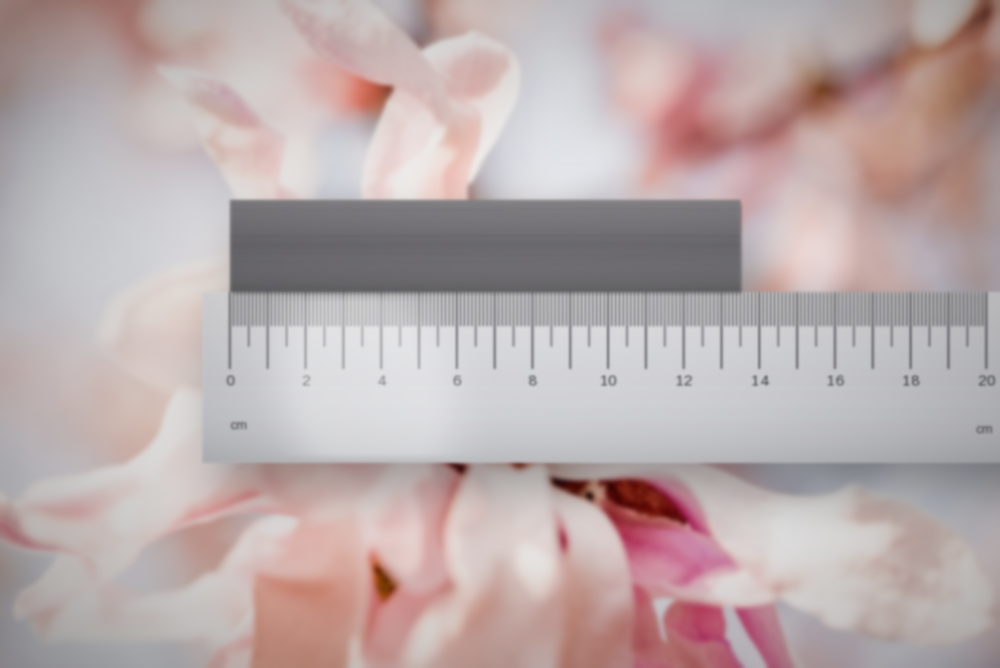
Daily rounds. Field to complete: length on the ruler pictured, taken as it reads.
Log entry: 13.5 cm
